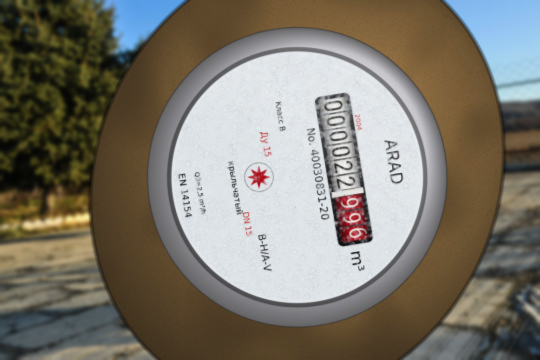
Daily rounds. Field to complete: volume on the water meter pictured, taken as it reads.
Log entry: 22.996 m³
